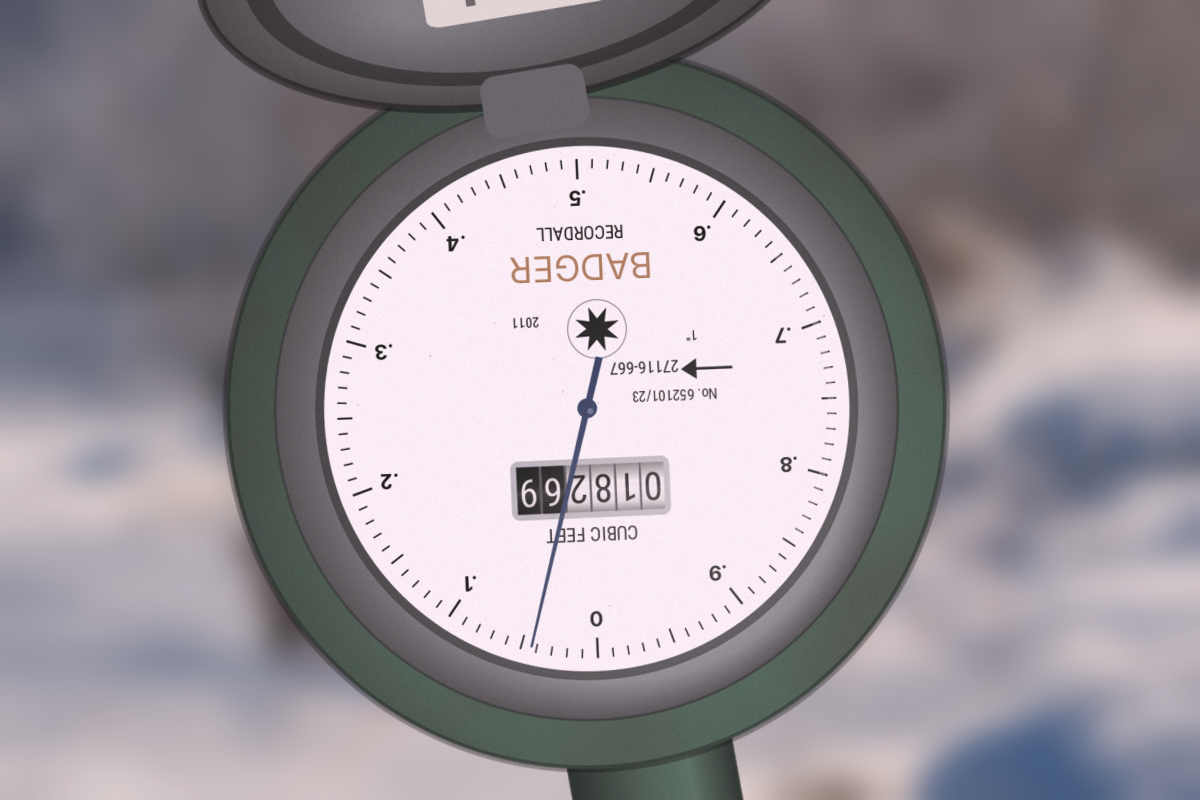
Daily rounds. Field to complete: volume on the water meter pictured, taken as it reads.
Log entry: 18269.04 ft³
